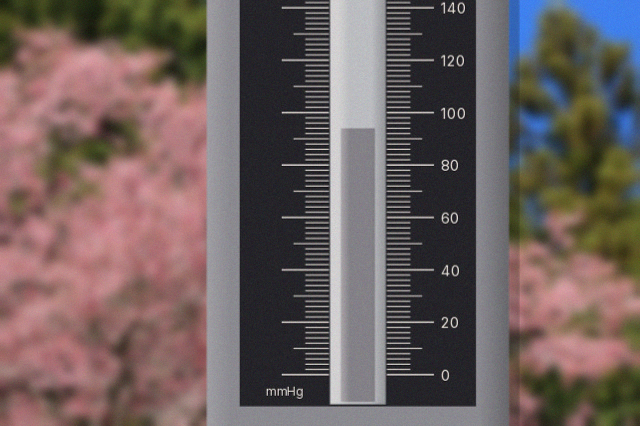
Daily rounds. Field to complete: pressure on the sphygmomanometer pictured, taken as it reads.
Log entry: 94 mmHg
